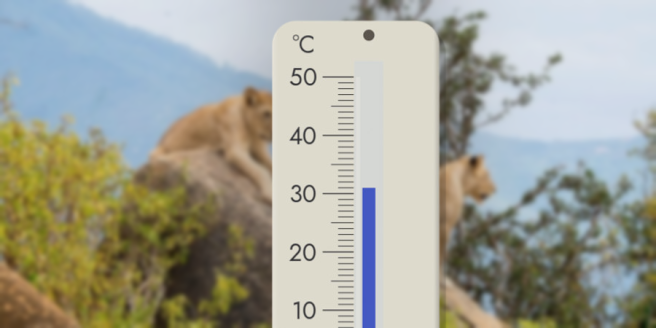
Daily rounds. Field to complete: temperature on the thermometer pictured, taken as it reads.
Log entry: 31 °C
